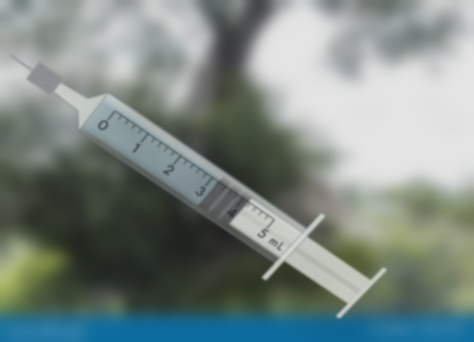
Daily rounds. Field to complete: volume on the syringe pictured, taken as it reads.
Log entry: 3.2 mL
